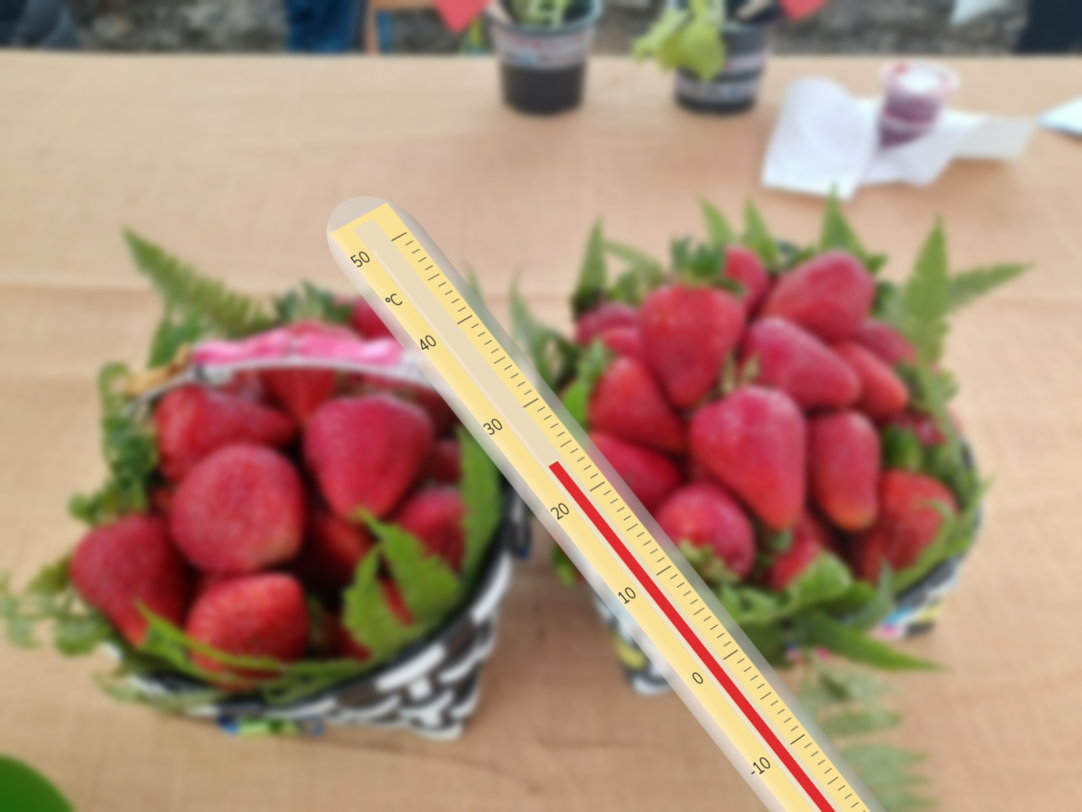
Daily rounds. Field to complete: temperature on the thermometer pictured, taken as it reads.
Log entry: 24 °C
